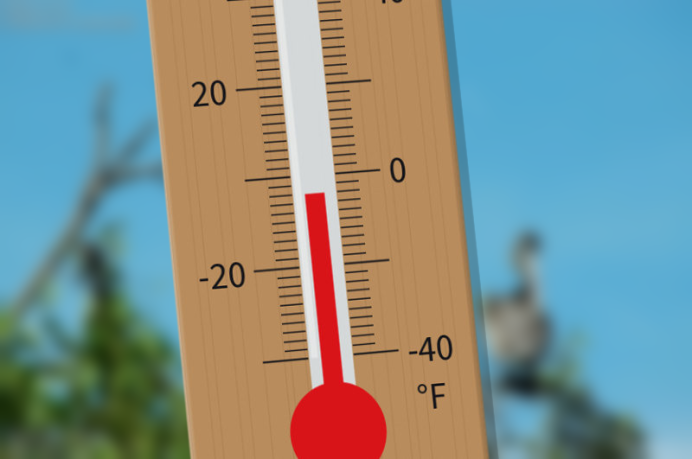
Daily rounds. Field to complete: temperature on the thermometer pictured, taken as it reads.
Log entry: -4 °F
